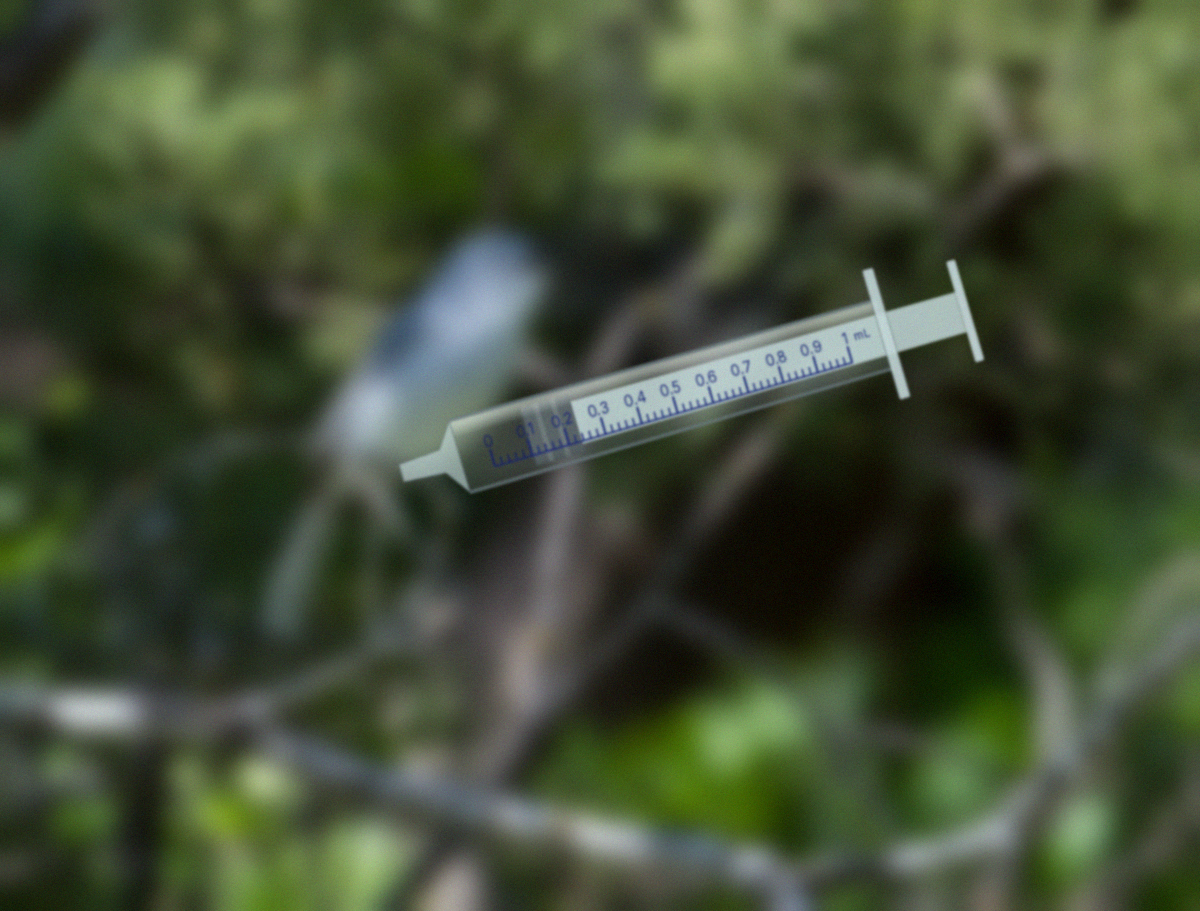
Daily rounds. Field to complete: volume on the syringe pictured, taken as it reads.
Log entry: 0.1 mL
